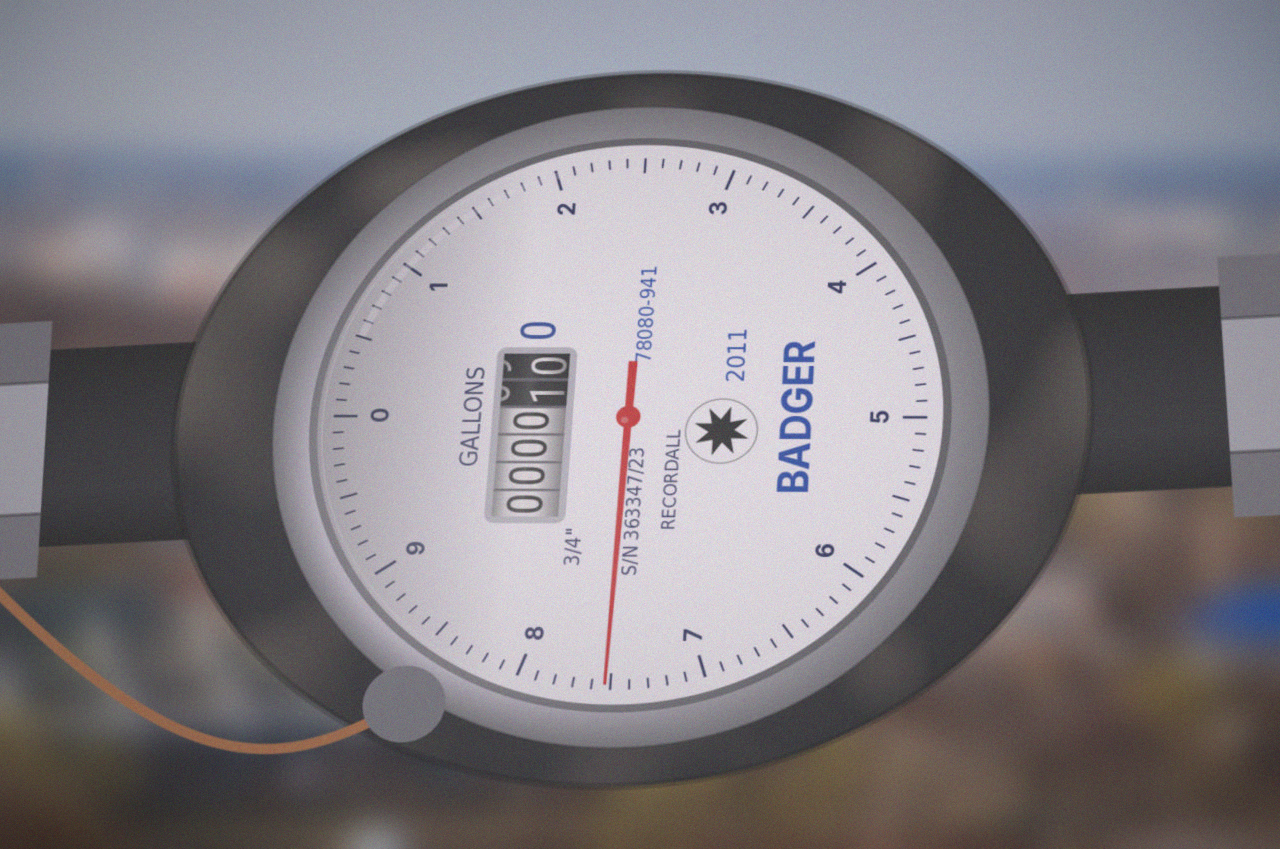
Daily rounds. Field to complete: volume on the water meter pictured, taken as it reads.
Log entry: 97.5 gal
